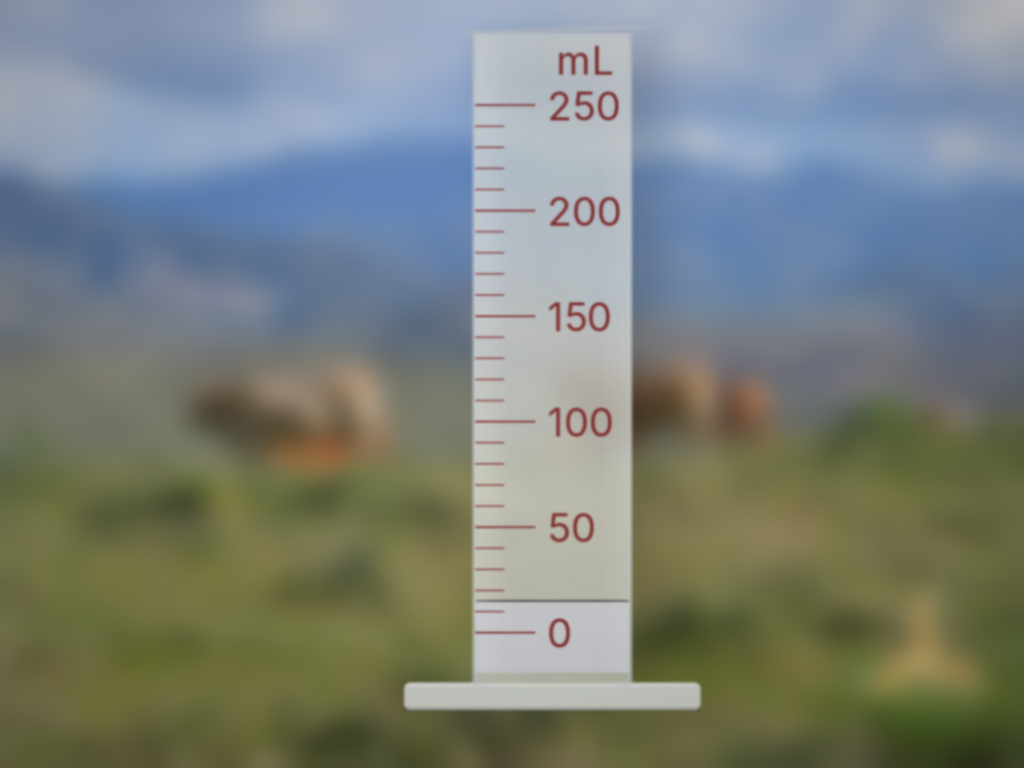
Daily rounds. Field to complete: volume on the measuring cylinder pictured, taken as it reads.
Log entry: 15 mL
